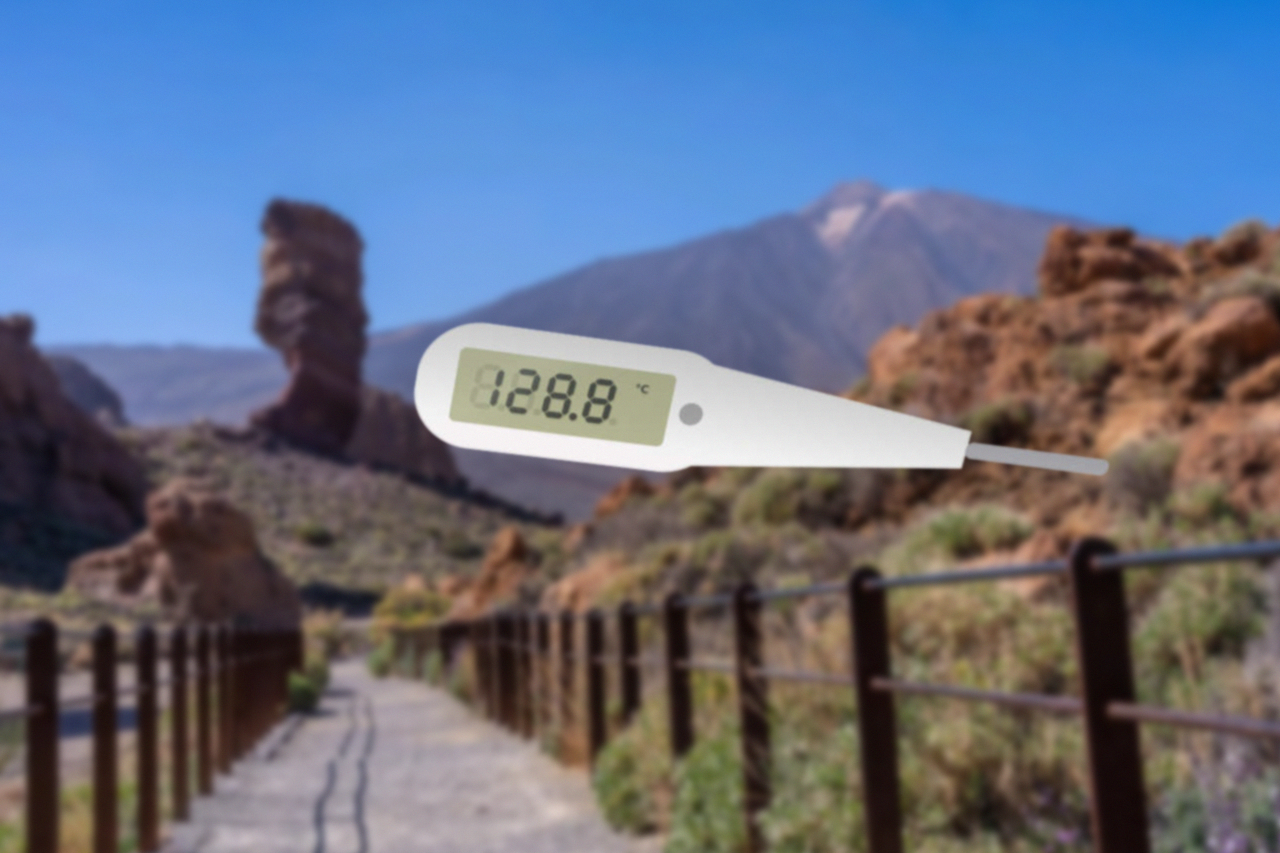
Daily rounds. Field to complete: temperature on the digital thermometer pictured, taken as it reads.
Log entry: 128.8 °C
